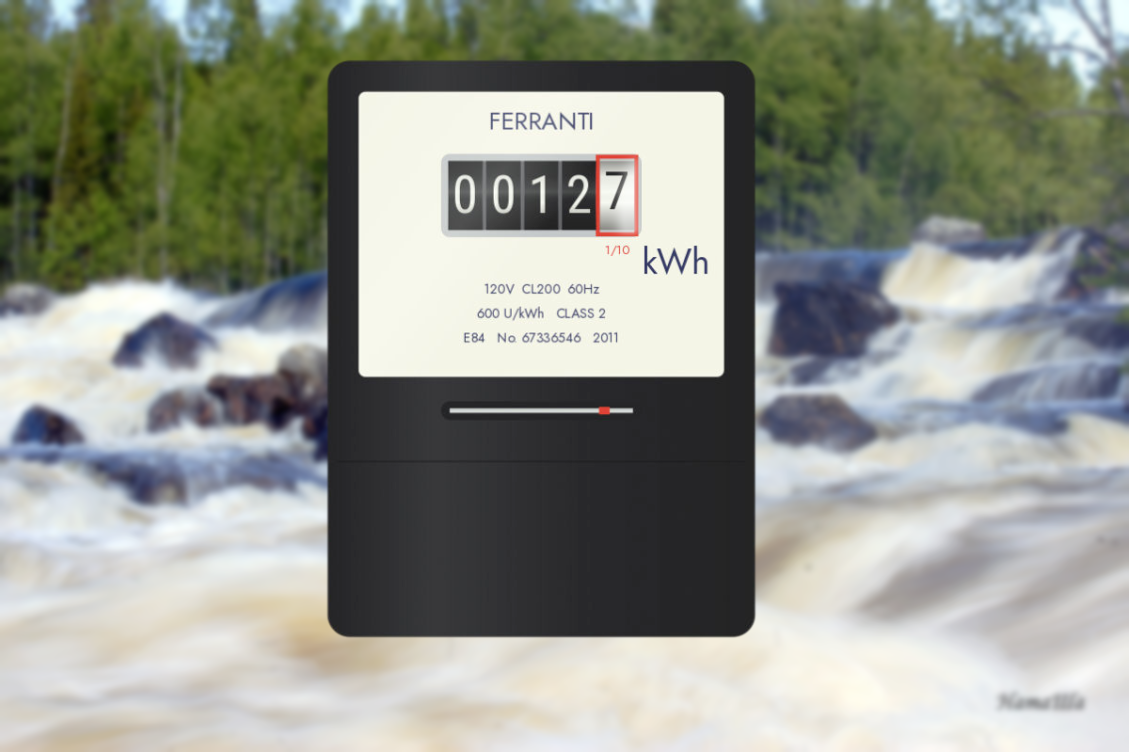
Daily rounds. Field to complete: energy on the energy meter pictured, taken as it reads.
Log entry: 12.7 kWh
